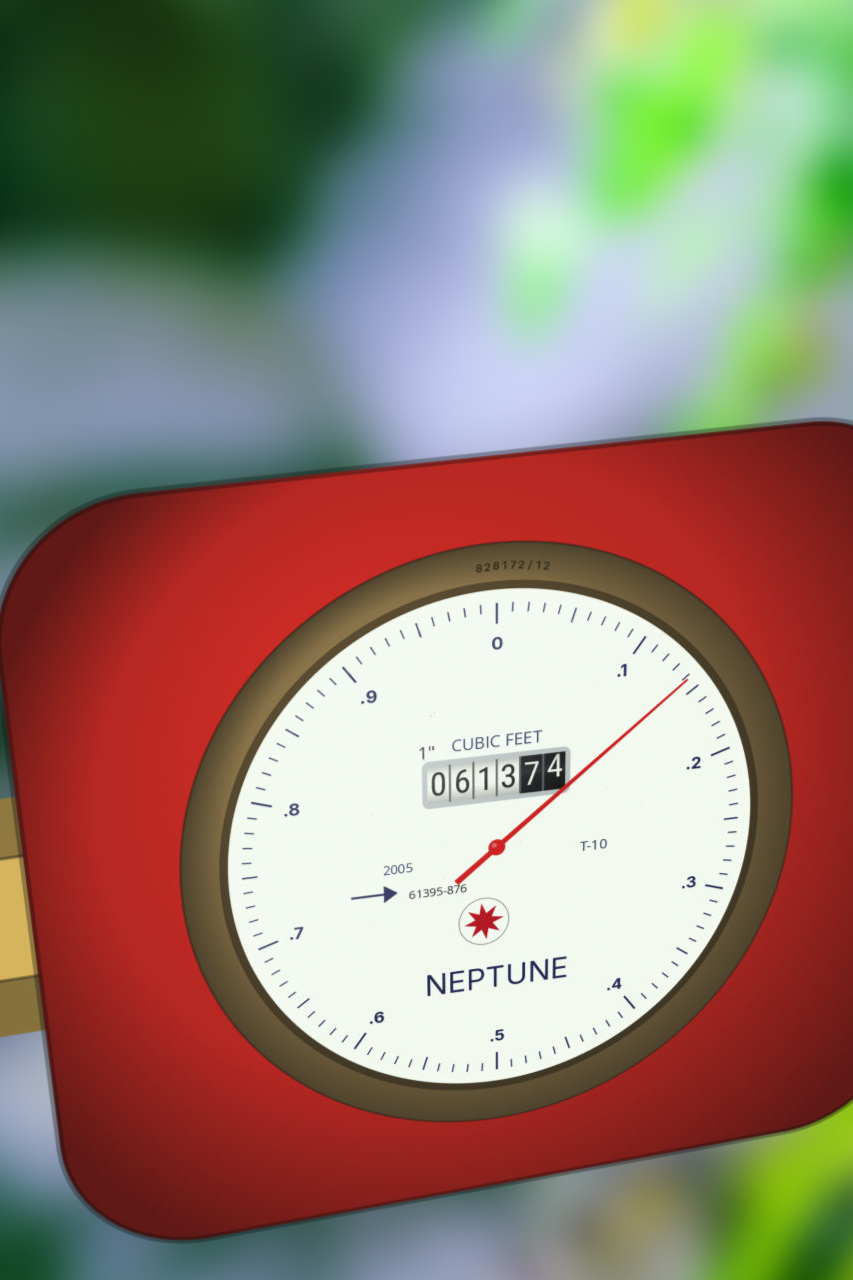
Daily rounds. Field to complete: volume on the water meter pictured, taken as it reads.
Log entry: 61374.14 ft³
